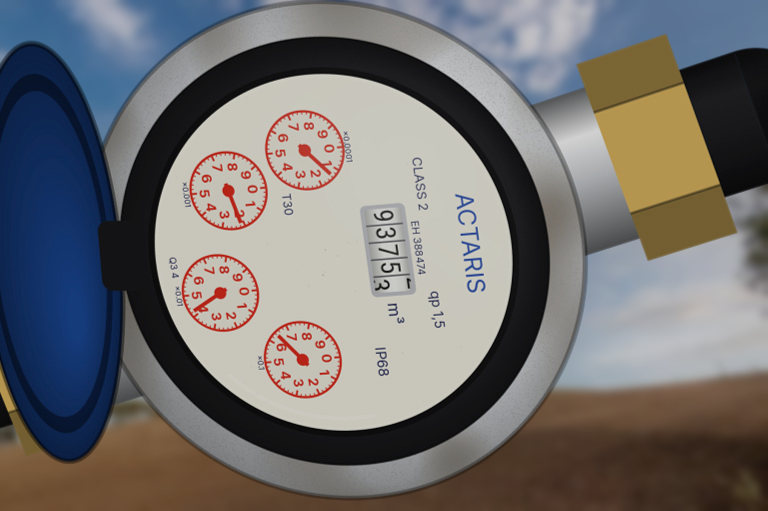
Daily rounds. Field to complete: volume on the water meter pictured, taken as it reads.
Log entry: 93752.6421 m³
